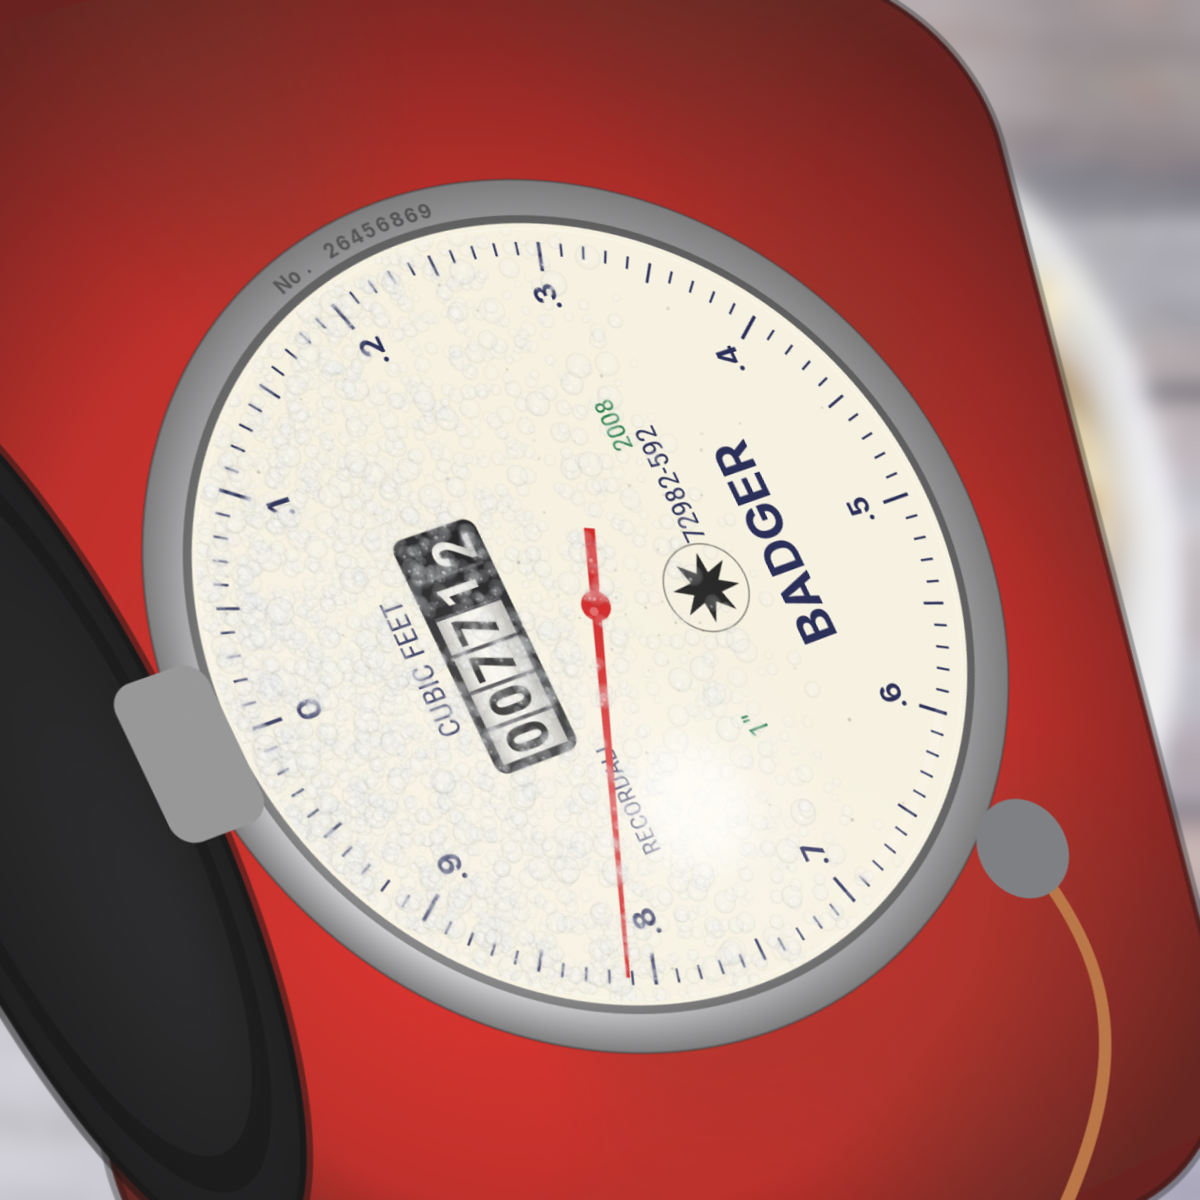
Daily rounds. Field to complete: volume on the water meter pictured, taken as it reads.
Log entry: 7711.81 ft³
